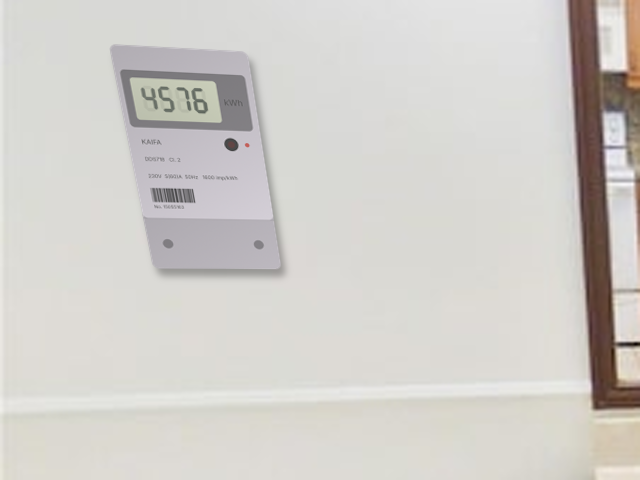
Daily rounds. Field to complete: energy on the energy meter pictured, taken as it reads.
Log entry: 4576 kWh
